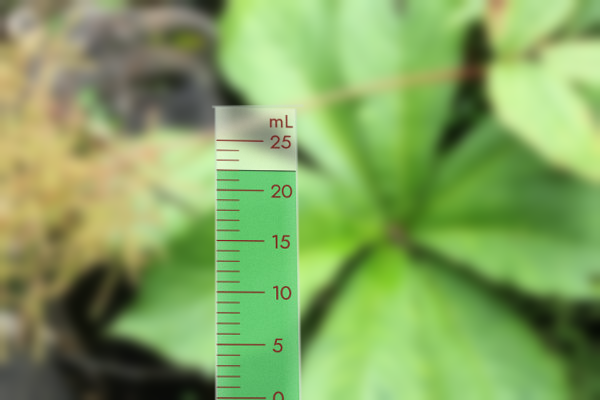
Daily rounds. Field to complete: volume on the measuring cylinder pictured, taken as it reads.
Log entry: 22 mL
